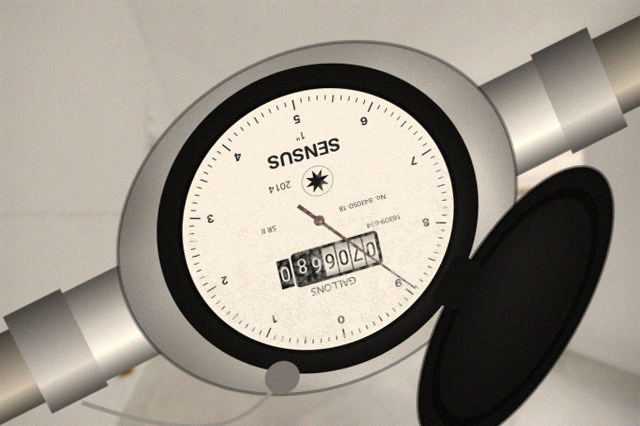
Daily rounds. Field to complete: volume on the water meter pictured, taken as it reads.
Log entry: 706678.9 gal
